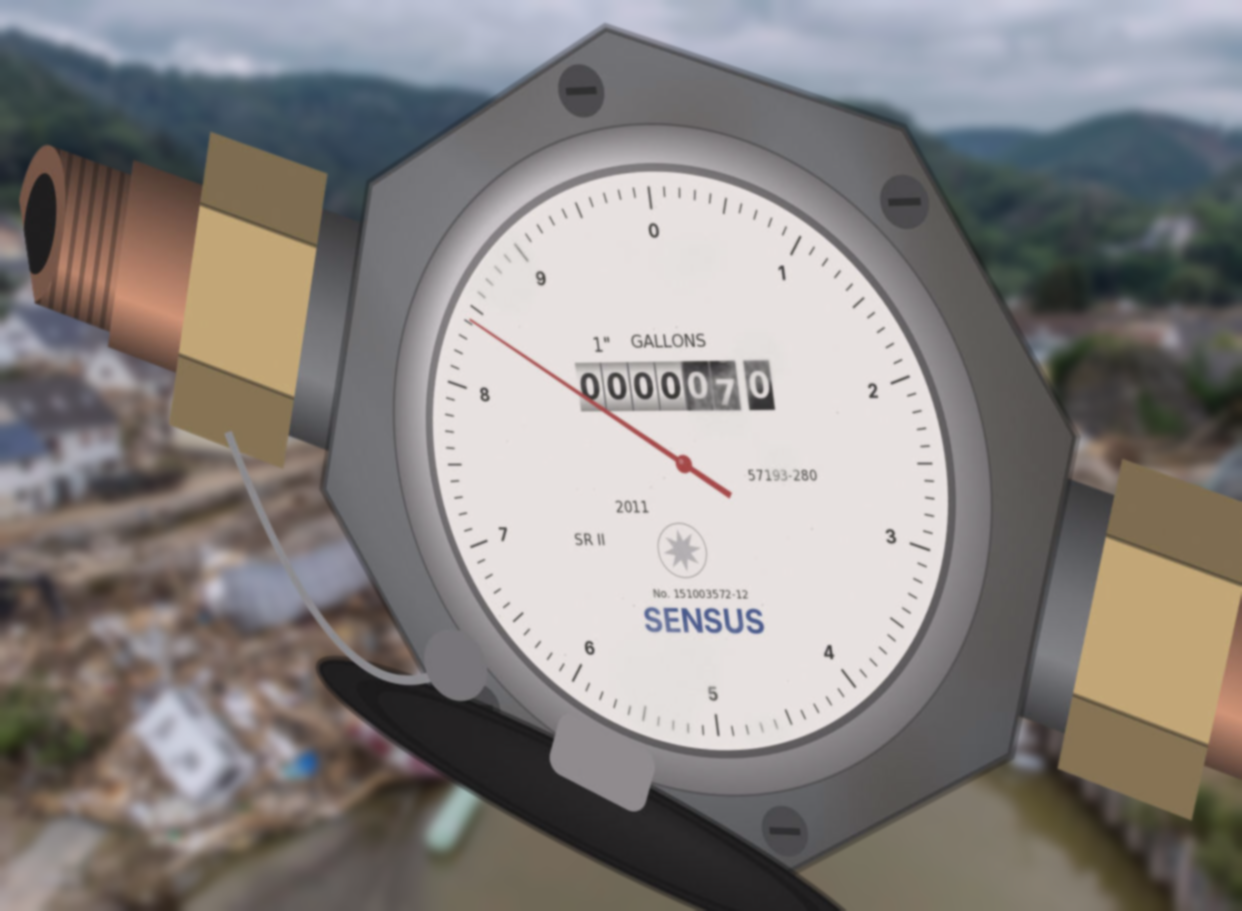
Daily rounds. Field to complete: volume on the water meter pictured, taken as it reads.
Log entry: 68.4 gal
